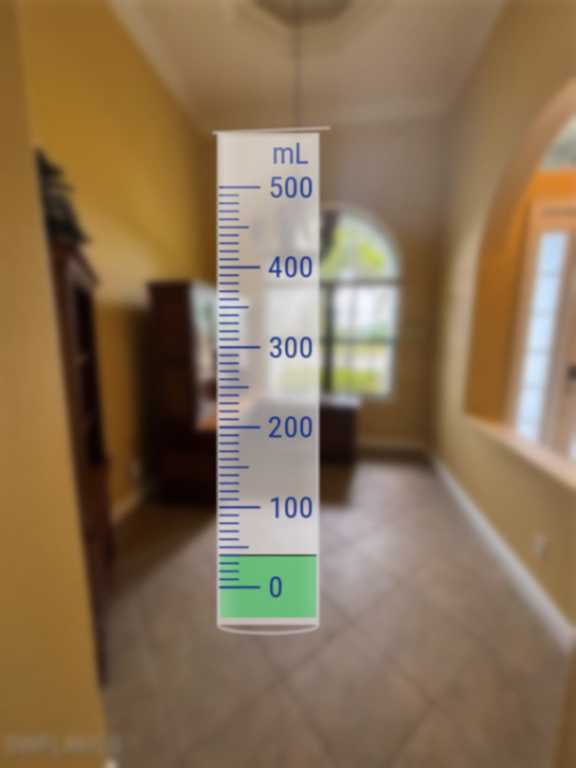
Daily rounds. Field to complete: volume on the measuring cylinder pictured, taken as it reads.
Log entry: 40 mL
